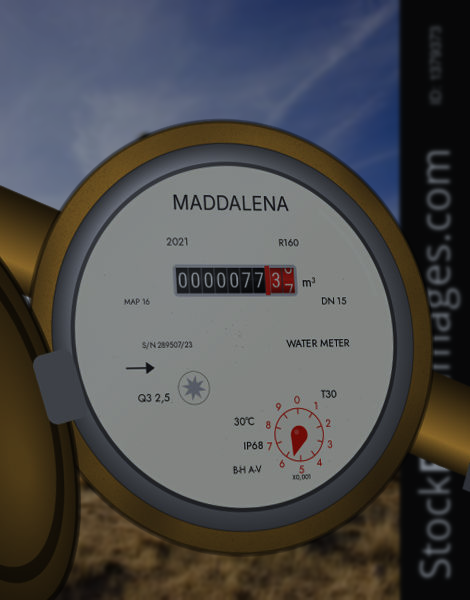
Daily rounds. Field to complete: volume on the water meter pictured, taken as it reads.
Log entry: 77.365 m³
